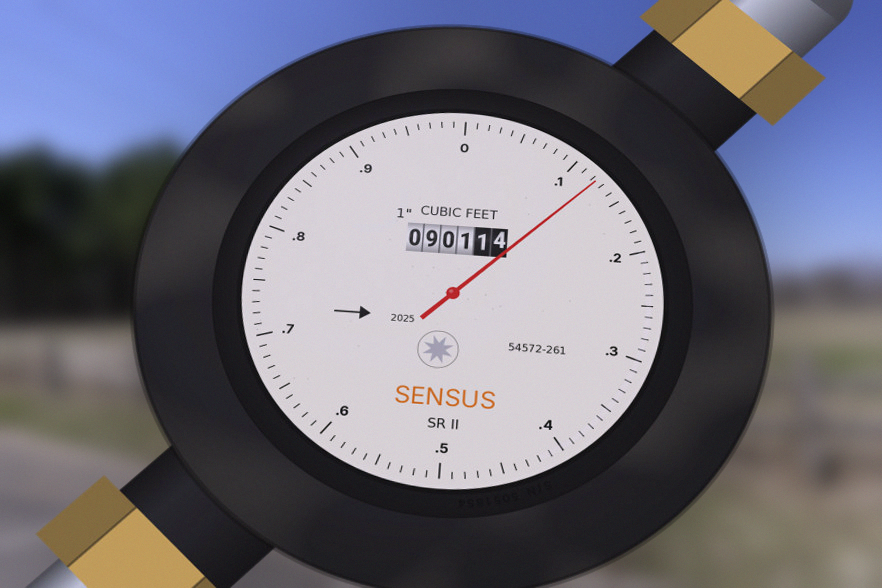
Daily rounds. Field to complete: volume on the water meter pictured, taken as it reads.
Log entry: 90114.12 ft³
